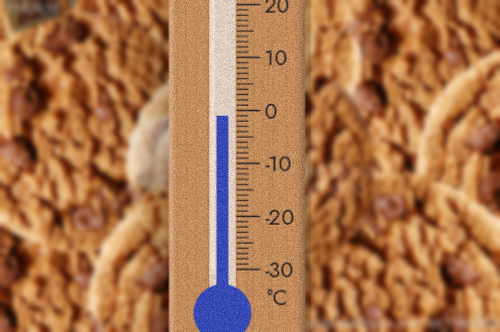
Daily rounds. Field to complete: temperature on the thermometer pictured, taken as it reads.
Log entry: -1 °C
